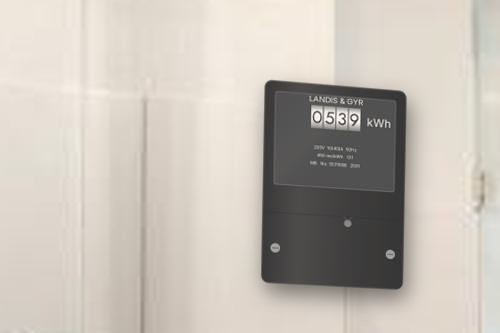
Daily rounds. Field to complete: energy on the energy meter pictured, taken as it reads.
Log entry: 539 kWh
